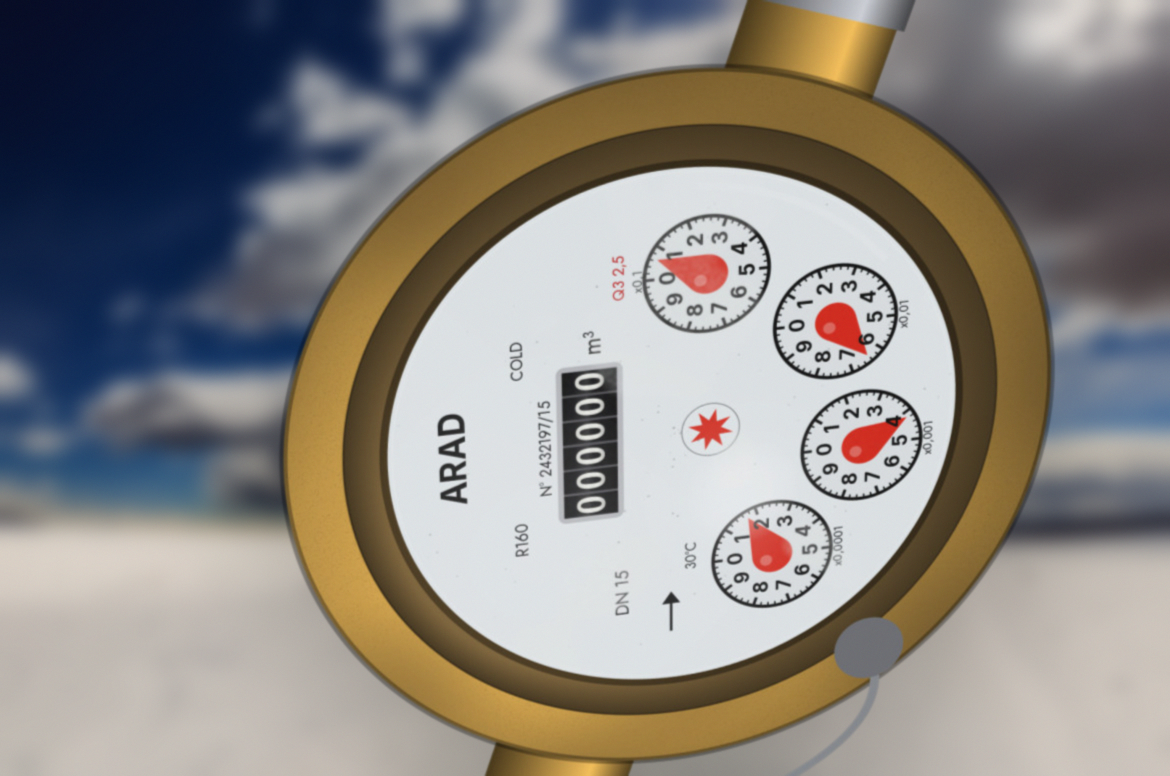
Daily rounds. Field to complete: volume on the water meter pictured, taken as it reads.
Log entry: 0.0641 m³
